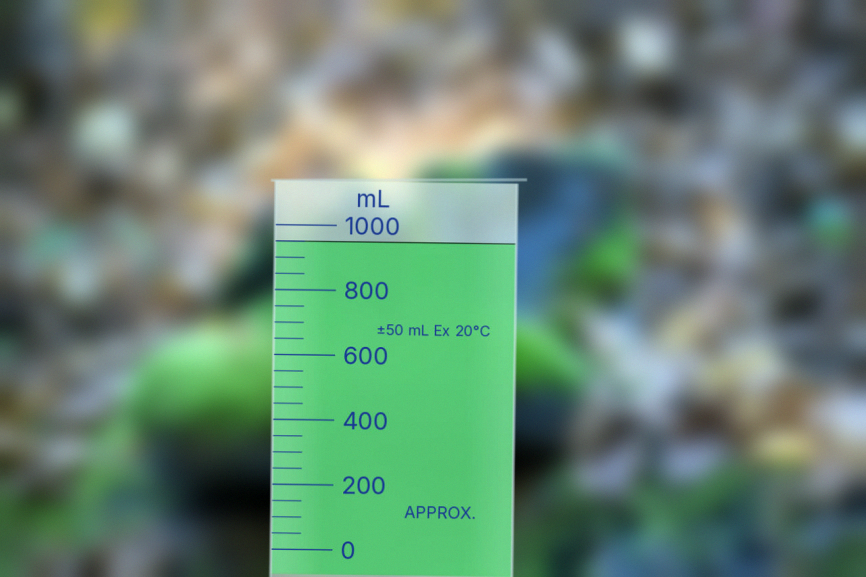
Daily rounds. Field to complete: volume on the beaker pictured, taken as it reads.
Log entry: 950 mL
